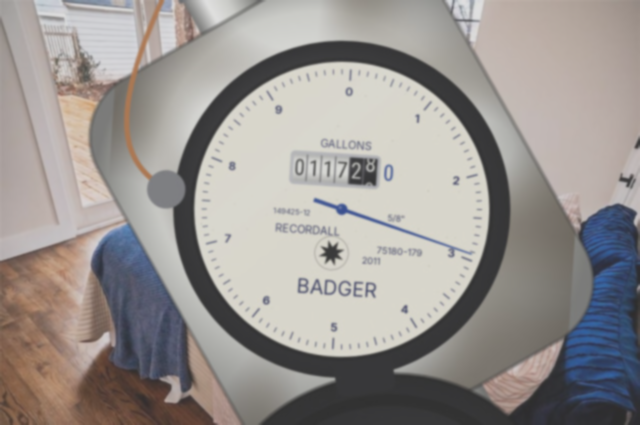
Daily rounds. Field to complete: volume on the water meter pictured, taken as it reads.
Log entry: 117282.9 gal
